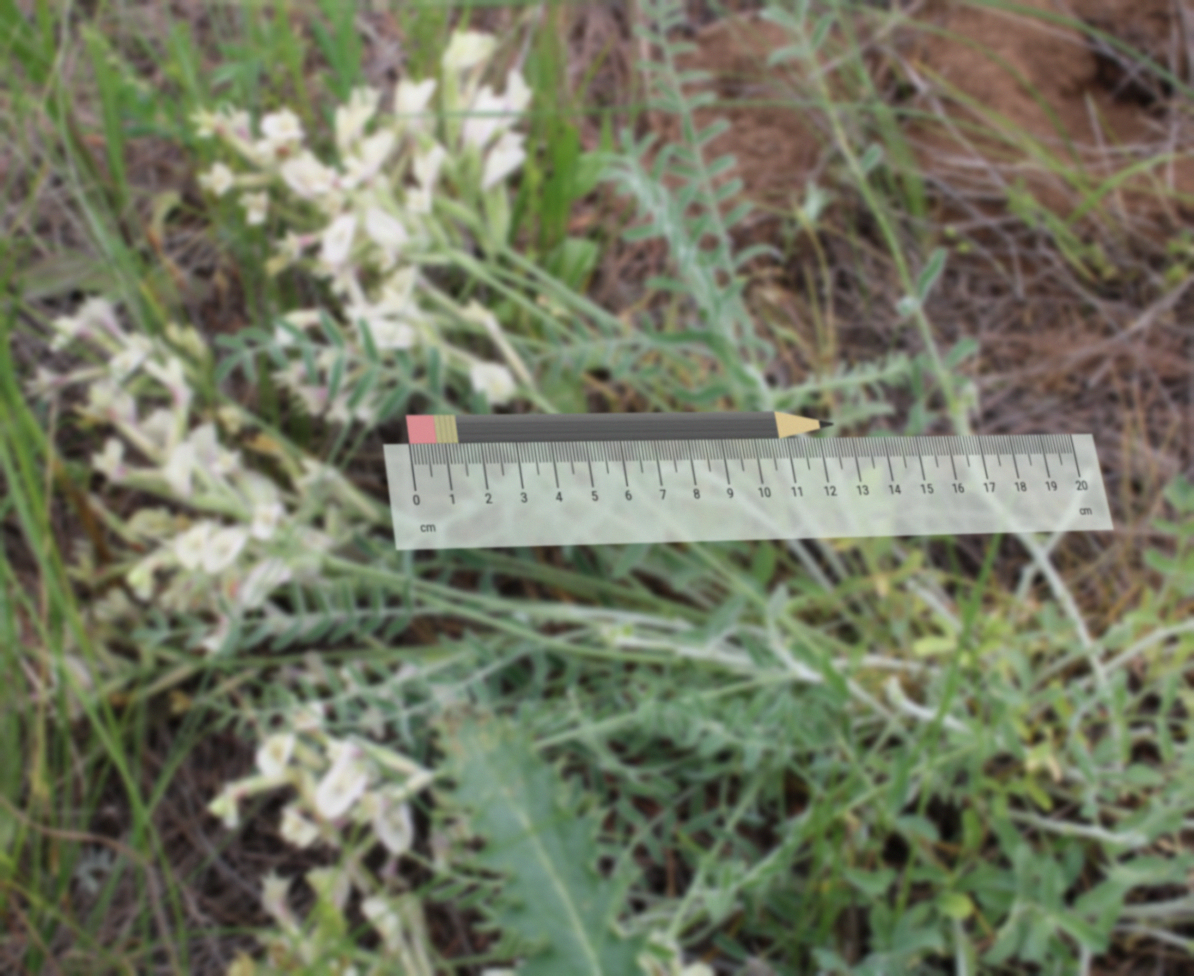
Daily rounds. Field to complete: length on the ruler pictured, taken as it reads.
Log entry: 12.5 cm
